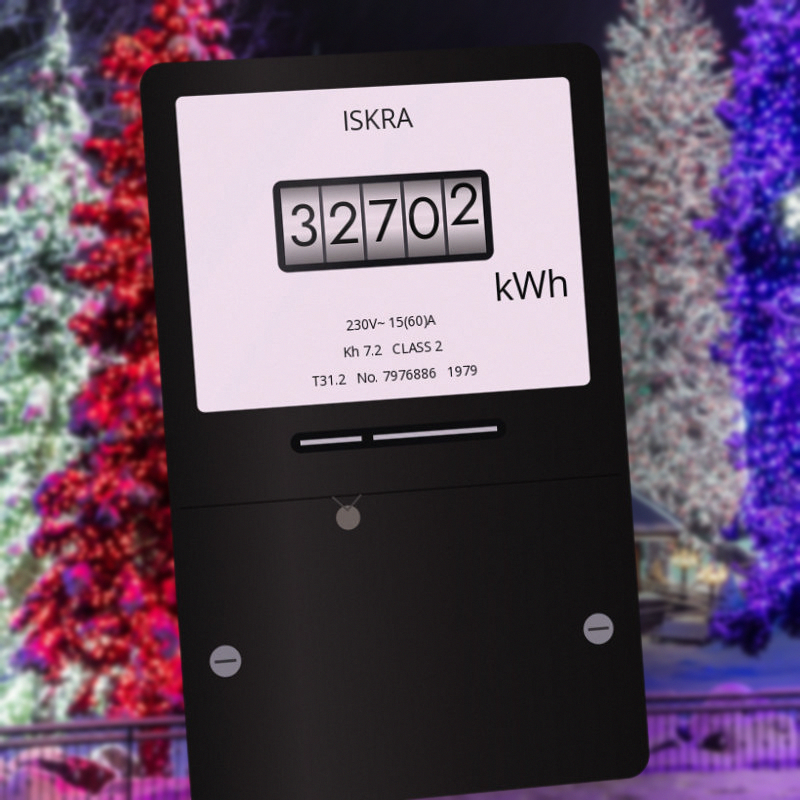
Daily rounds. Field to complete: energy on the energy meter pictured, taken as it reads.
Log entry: 32702 kWh
